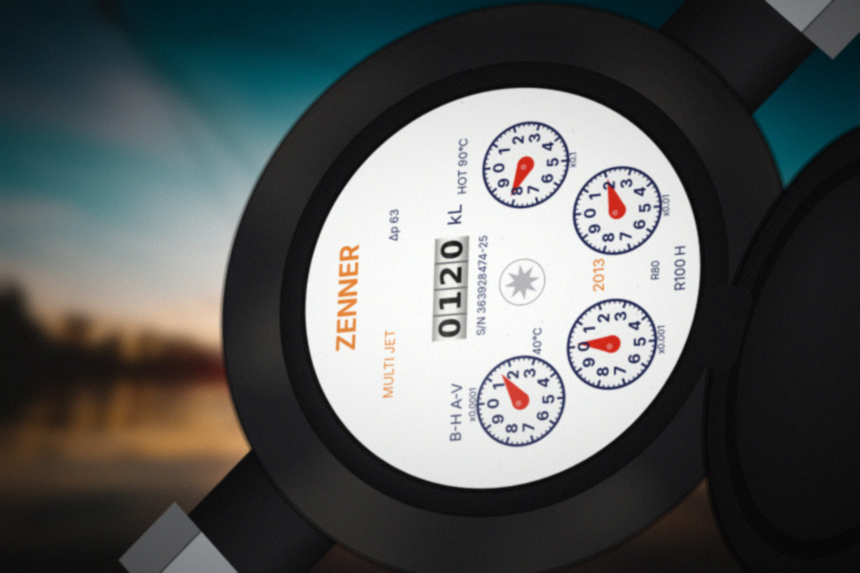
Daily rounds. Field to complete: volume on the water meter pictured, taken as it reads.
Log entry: 120.8201 kL
